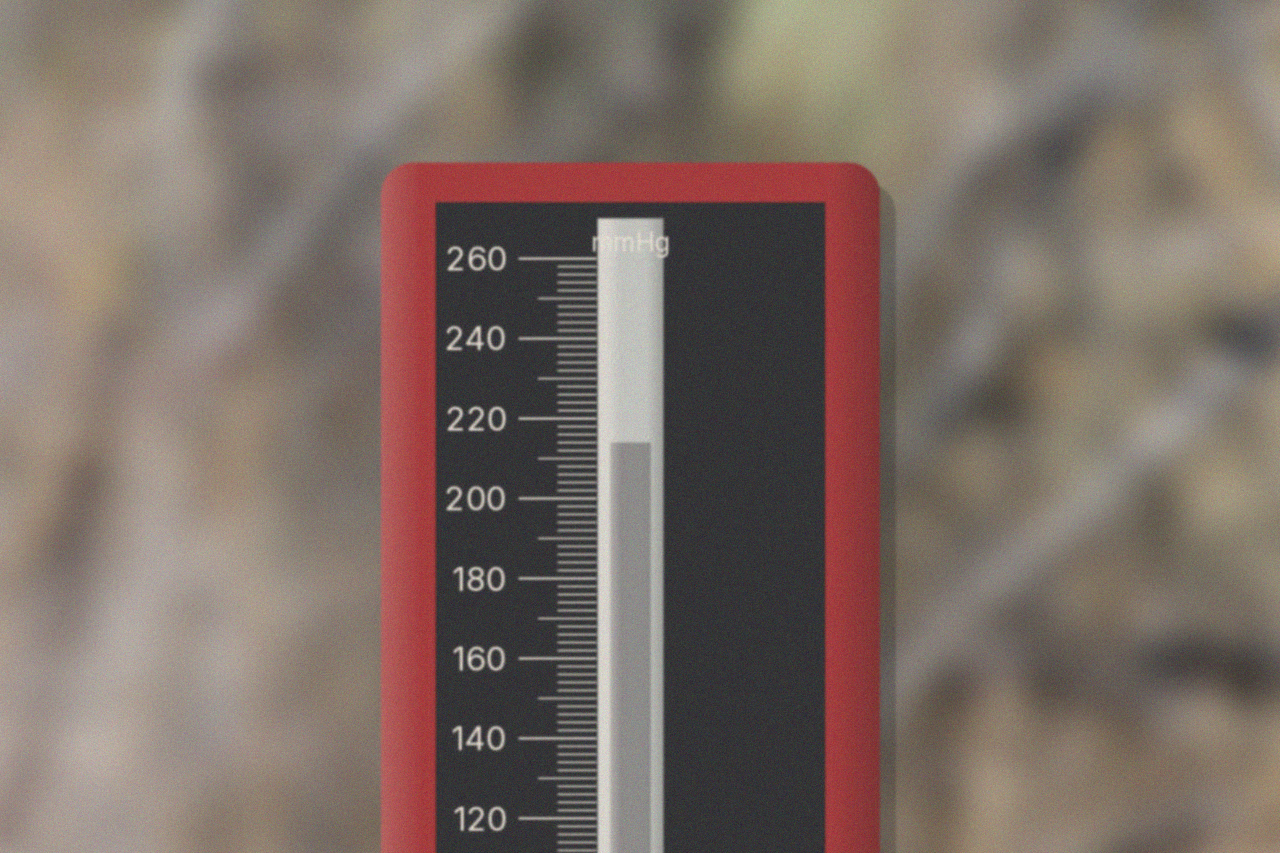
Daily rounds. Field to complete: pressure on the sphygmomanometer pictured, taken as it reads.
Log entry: 214 mmHg
